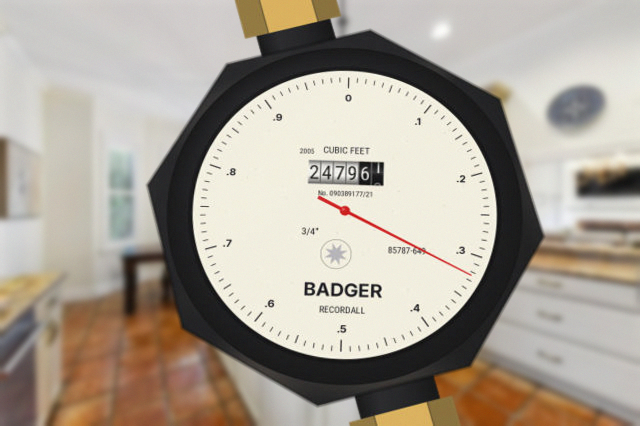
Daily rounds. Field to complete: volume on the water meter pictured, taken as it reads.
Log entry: 247961.32 ft³
